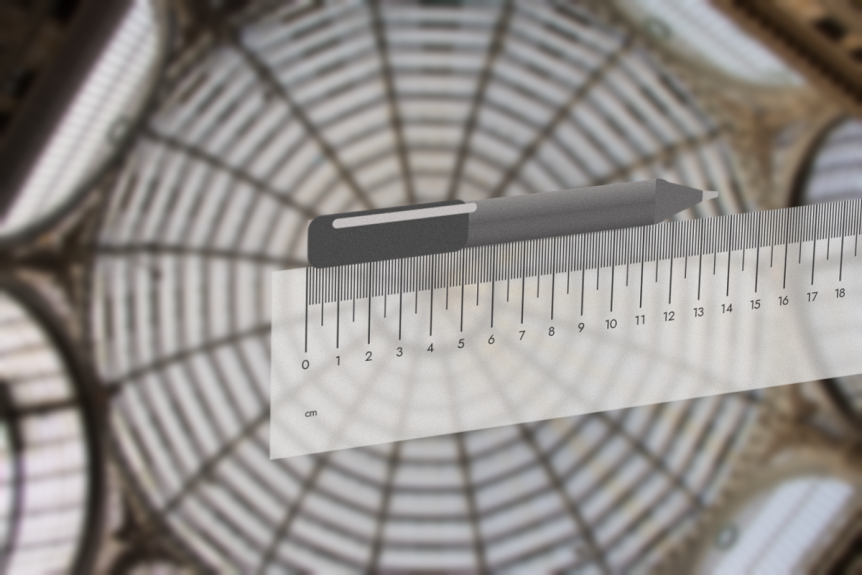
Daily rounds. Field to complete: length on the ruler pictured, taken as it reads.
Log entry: 13.5 cm
